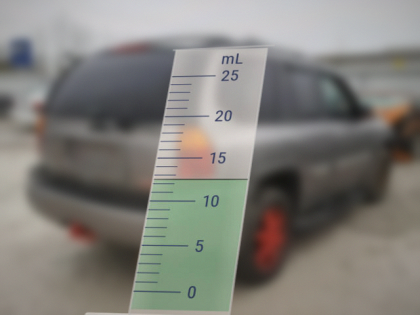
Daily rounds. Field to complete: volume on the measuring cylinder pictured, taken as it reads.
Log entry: 12.5 mL
